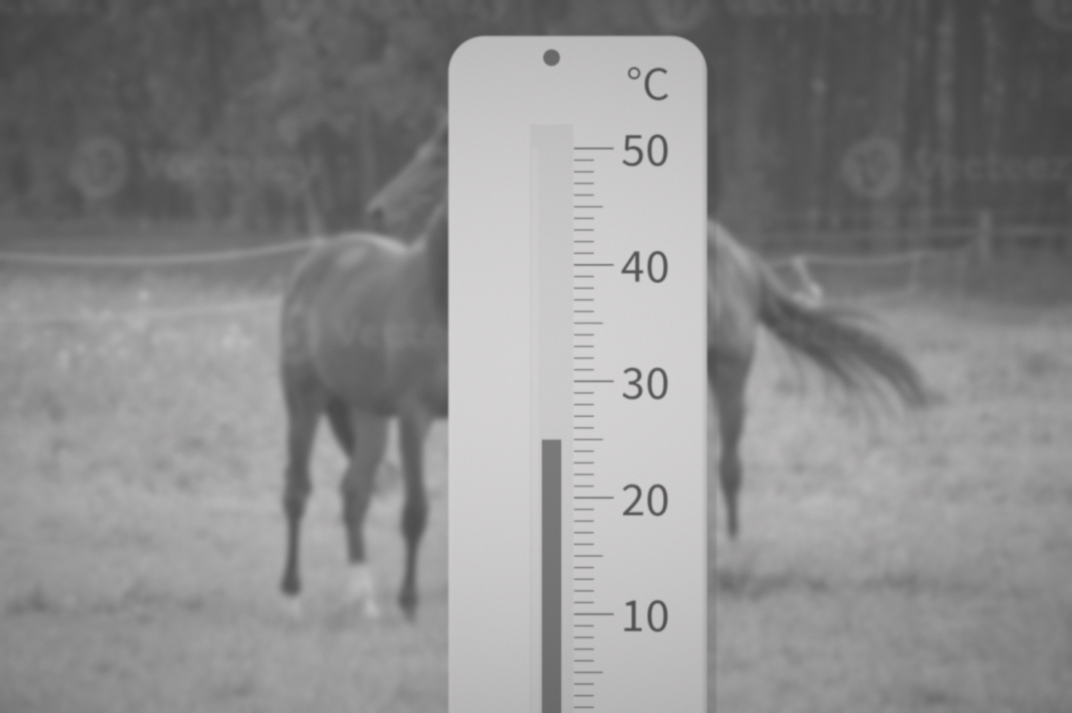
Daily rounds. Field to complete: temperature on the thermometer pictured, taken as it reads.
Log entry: 25 °C
